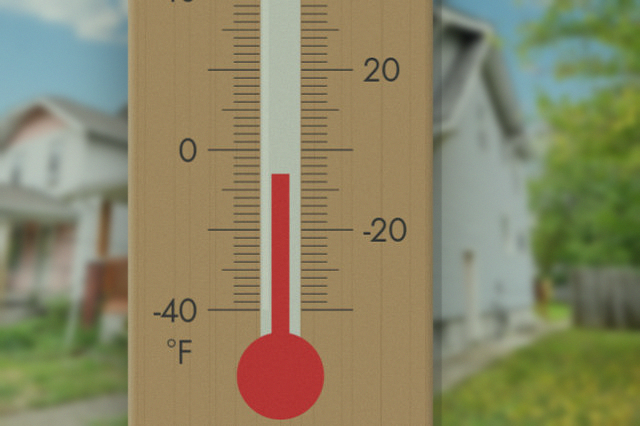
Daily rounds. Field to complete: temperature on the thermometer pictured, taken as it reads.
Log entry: -6 °F
